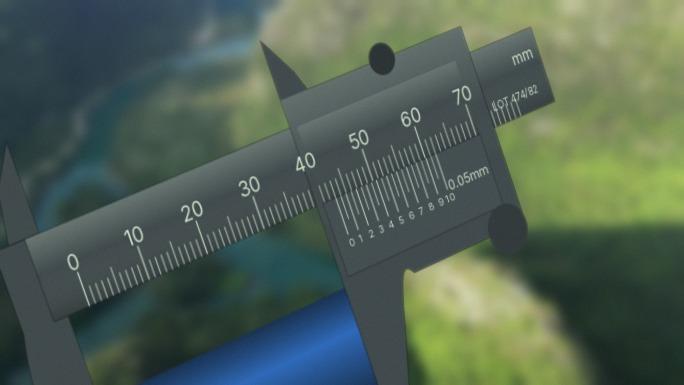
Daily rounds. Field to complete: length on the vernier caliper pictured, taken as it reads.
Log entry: 43.0 mm
